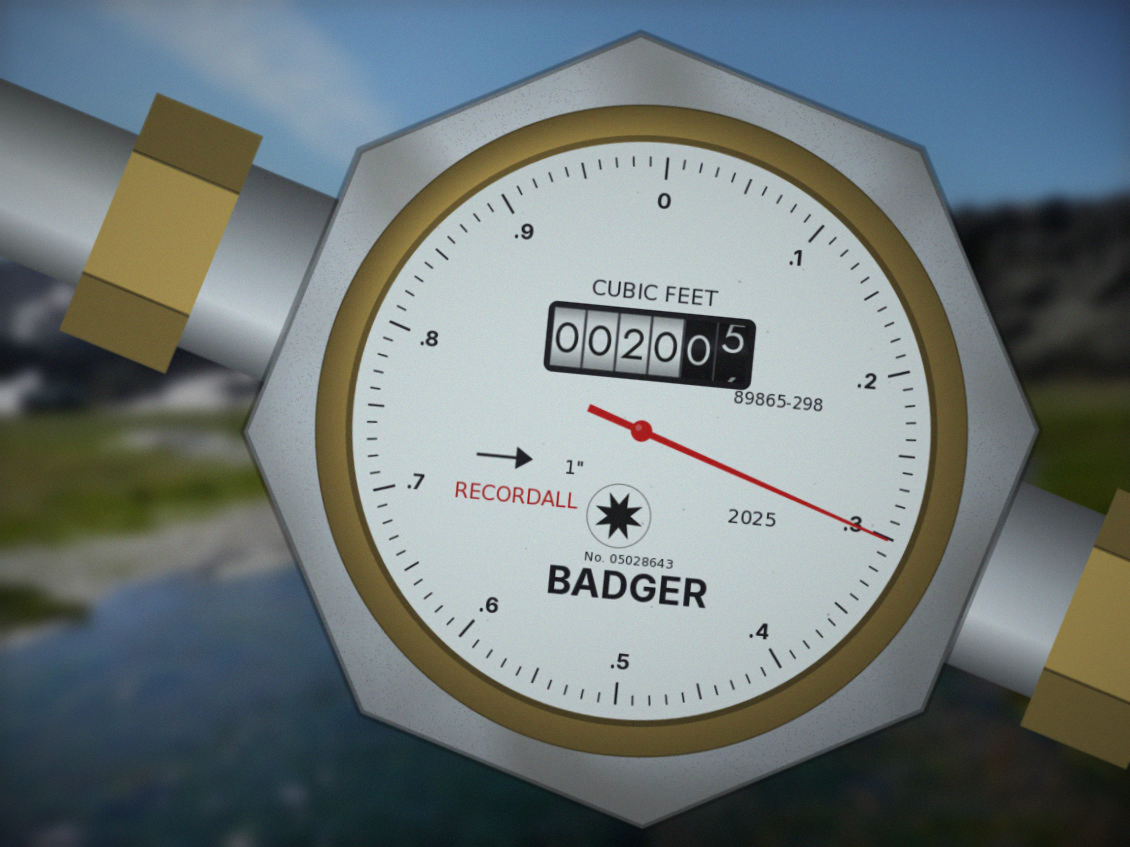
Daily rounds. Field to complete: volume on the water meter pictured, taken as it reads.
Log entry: 2005.30 ft³
